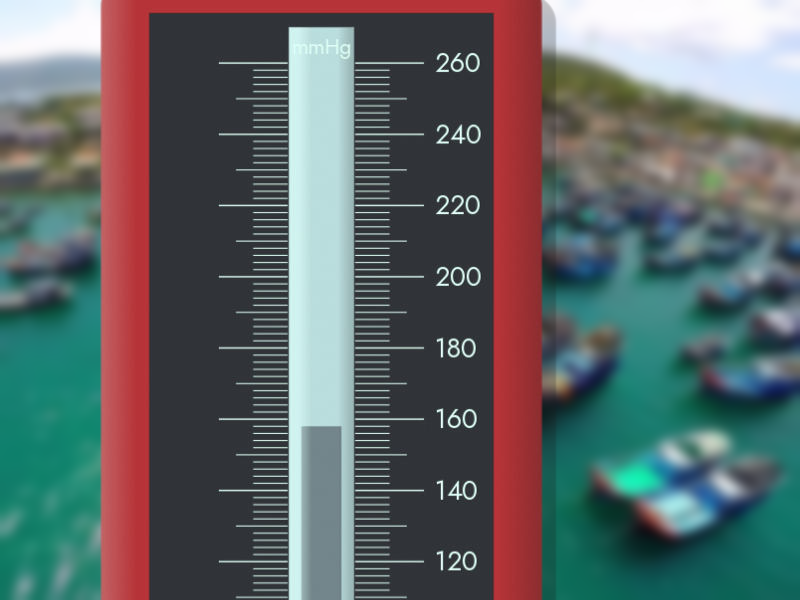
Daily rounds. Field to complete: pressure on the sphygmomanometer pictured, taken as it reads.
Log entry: 158 mmHg
